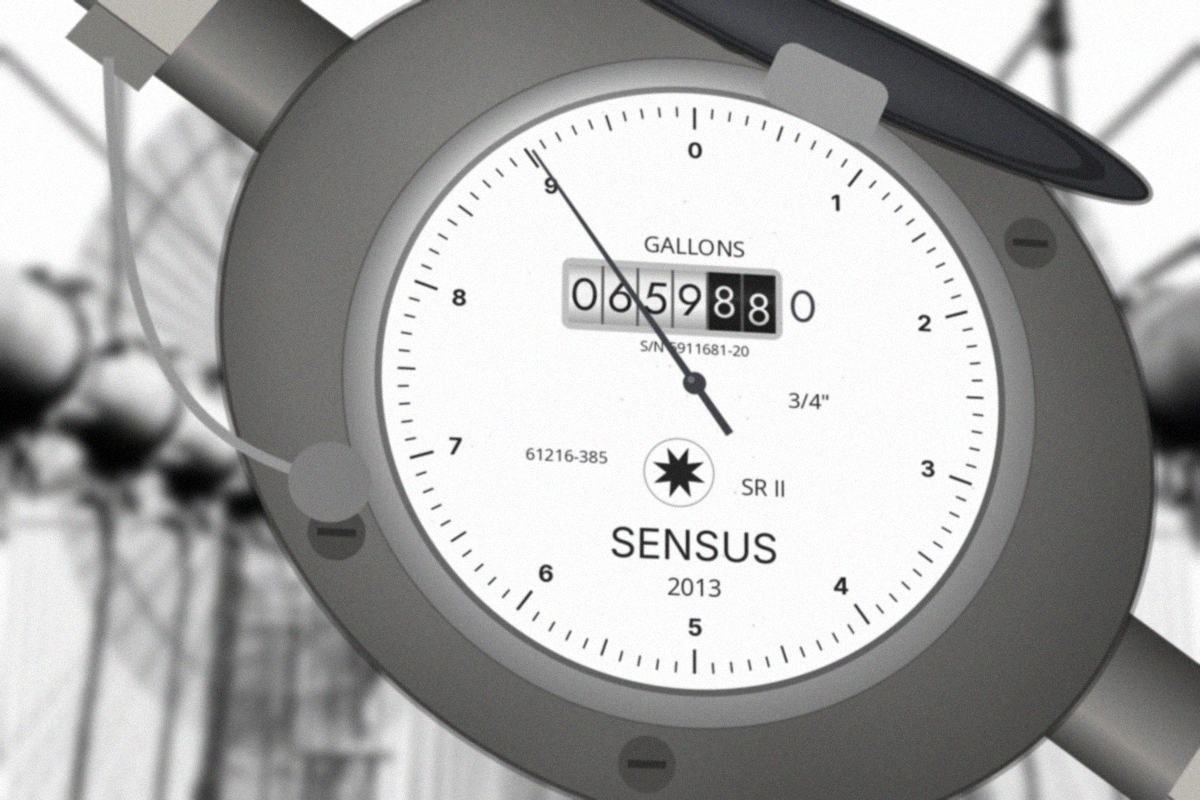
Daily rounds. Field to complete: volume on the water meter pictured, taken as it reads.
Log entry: 659879.0 gal
